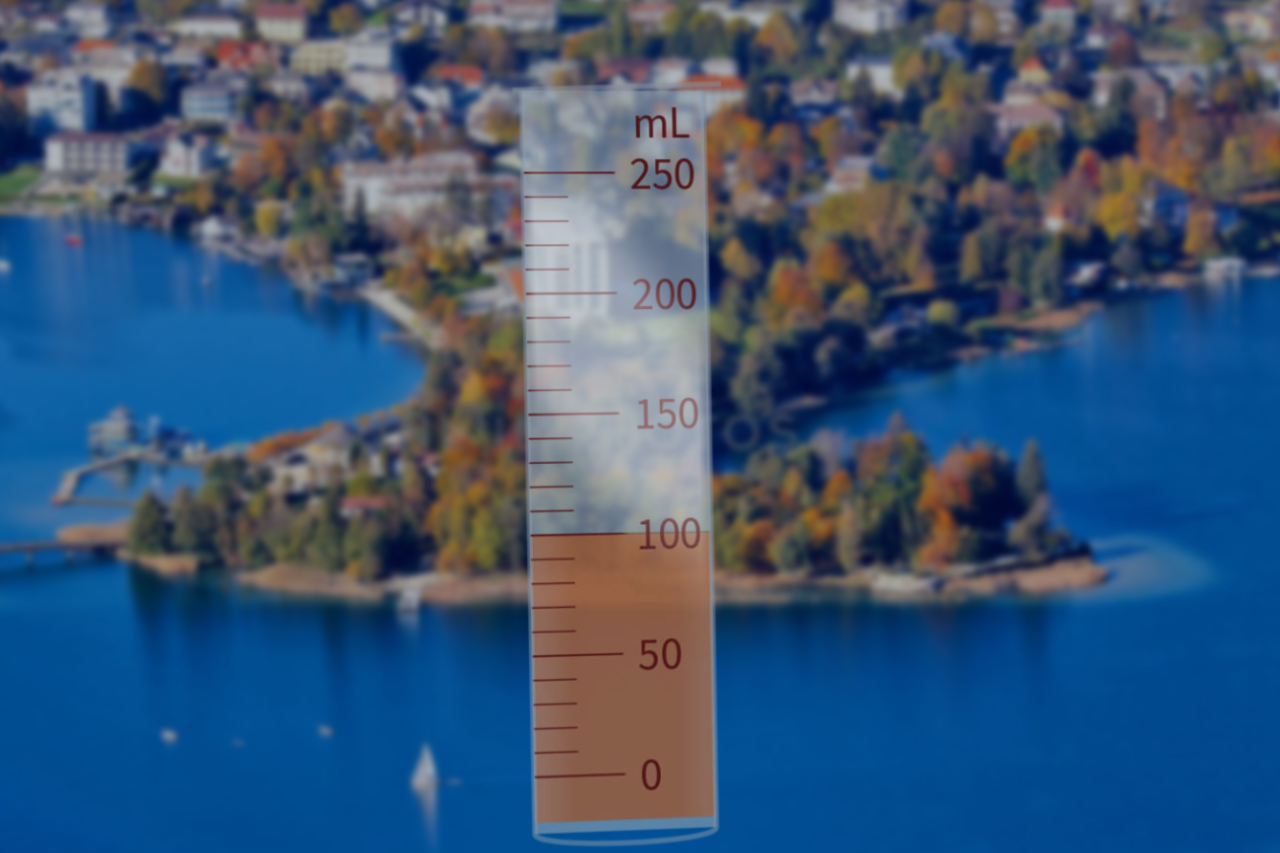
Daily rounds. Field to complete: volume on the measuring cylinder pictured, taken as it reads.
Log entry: 100 mL
